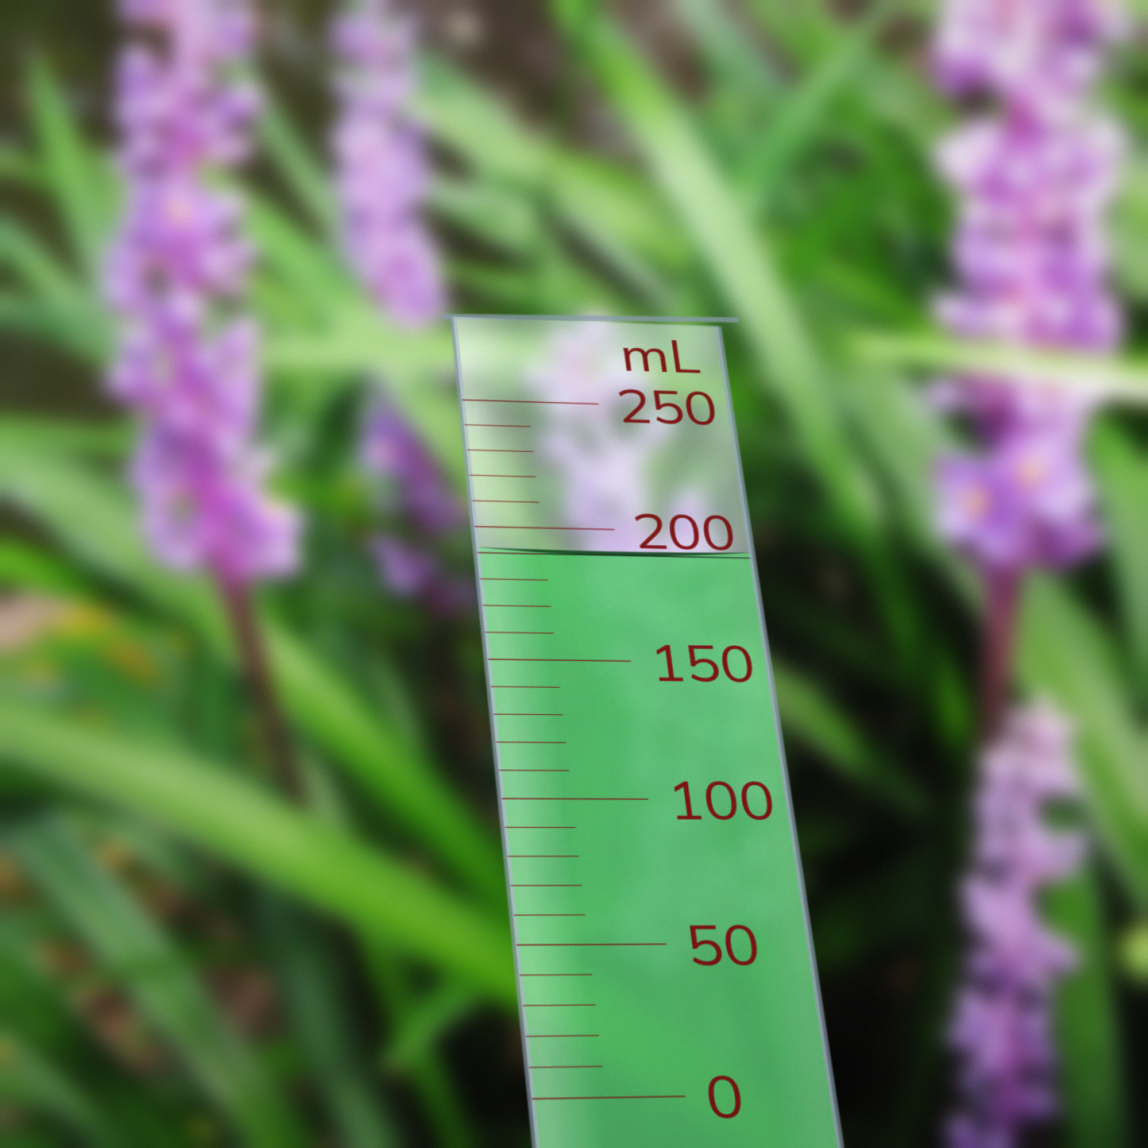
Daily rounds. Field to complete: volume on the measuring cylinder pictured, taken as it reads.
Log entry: 190 mL
